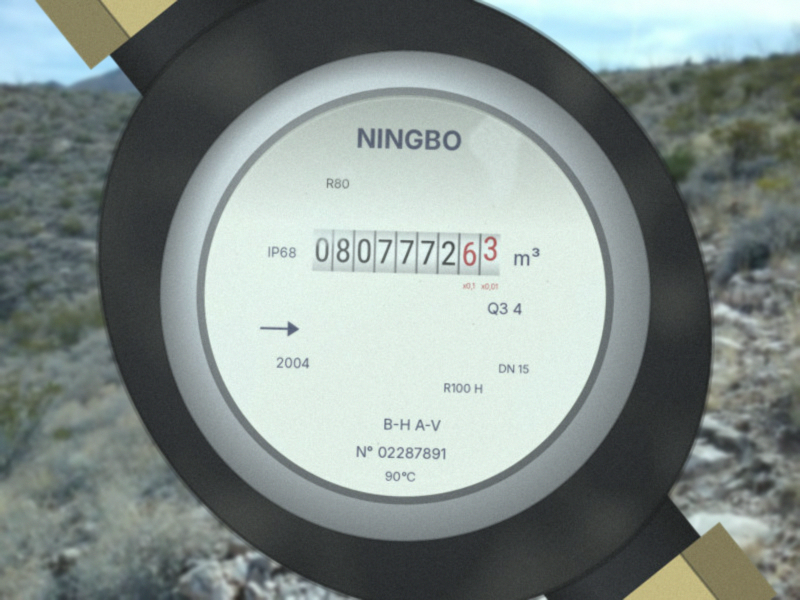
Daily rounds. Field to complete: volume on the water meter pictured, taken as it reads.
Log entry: 807772.63 m³
